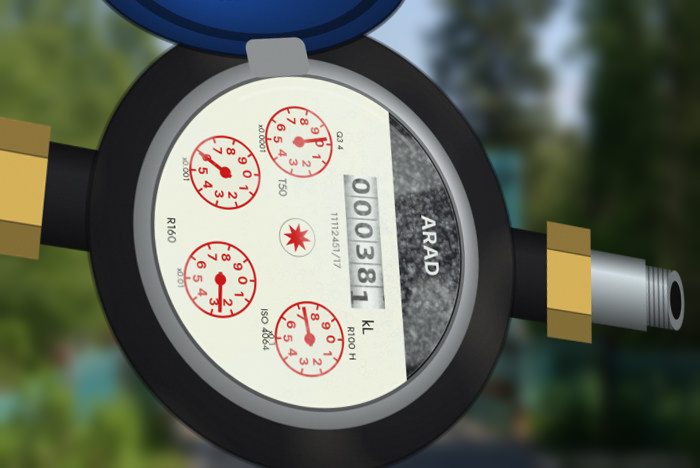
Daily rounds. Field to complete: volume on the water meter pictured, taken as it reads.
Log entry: 380.7259 kL
